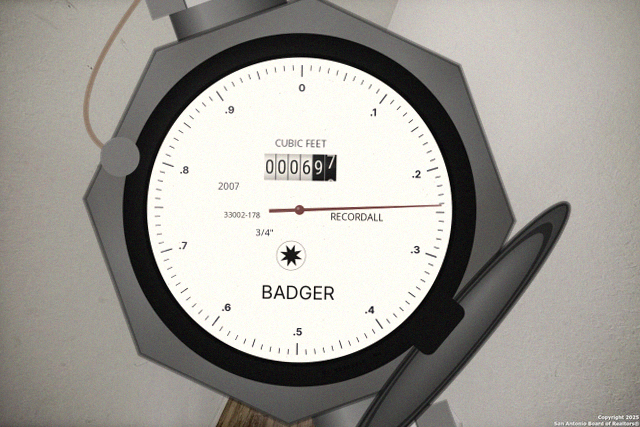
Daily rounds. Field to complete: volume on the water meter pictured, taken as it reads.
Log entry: 697.24 ft³
